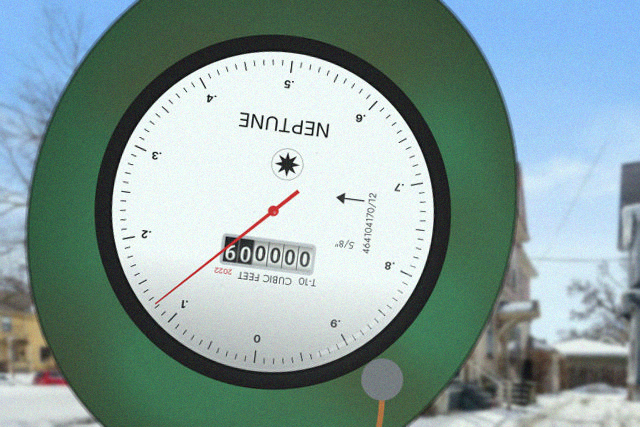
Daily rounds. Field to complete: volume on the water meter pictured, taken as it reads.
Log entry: 9.12 ft³
